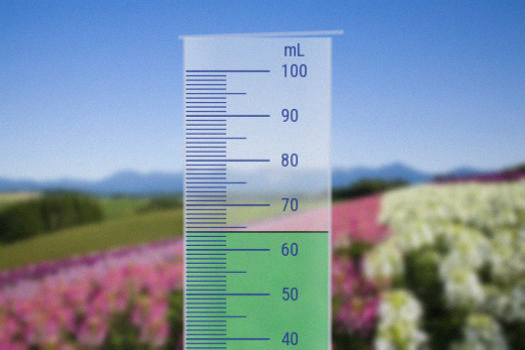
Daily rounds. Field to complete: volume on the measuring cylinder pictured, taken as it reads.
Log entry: 64 mL
